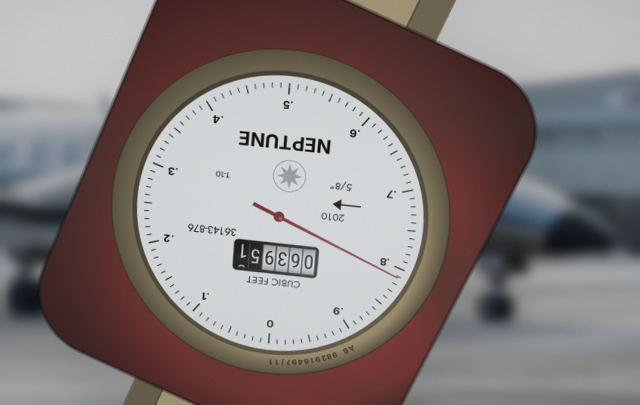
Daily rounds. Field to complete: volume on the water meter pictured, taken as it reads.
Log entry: 63950.81 ft³
